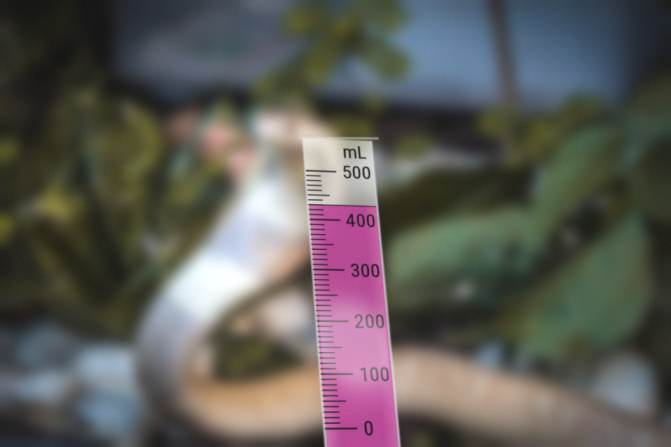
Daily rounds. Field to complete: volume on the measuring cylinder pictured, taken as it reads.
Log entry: 430 mL
